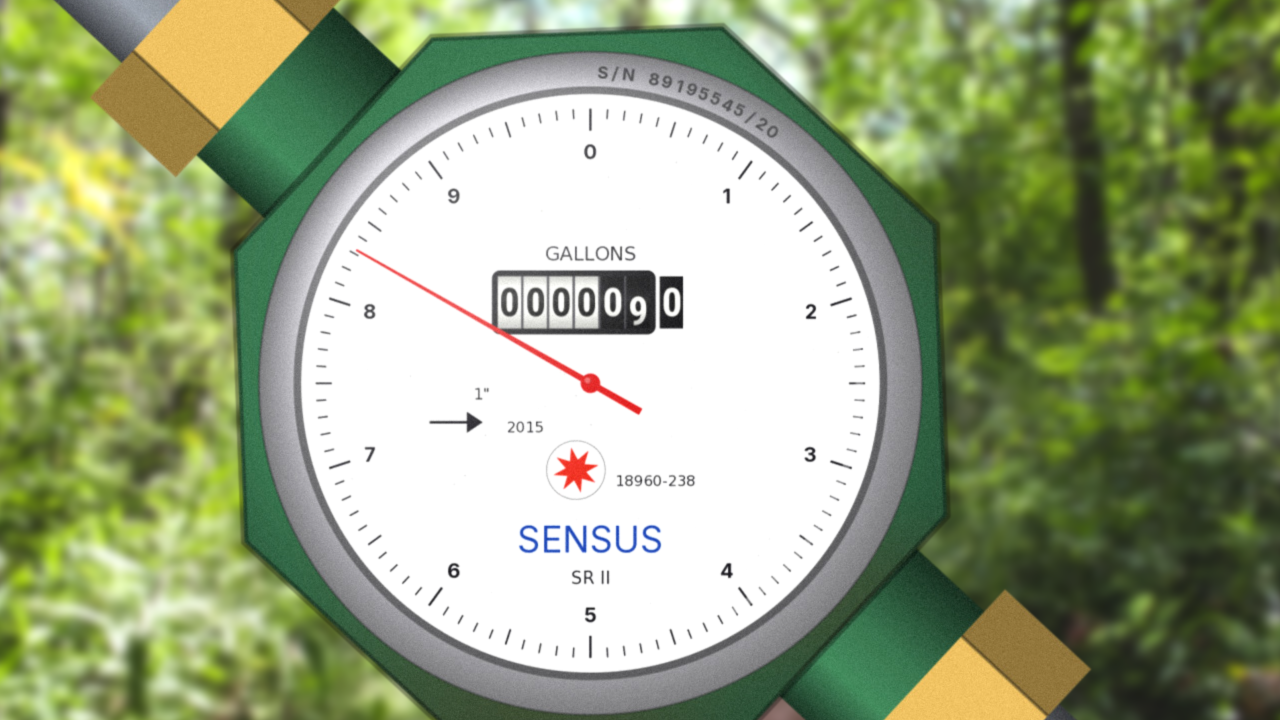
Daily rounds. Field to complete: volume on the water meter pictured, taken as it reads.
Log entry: 88.3 gal
